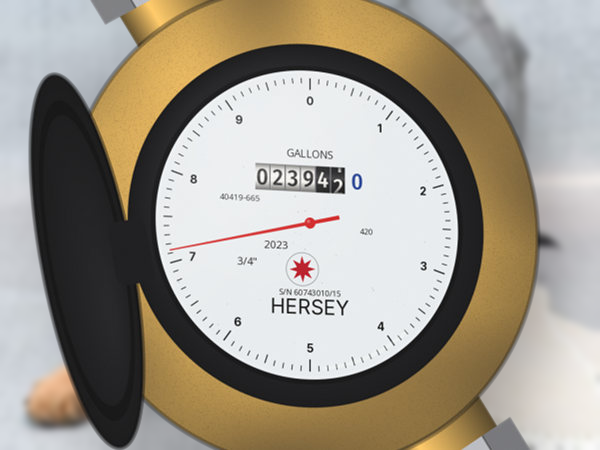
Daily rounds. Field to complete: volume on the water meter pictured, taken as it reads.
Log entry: 239417.1 gal
